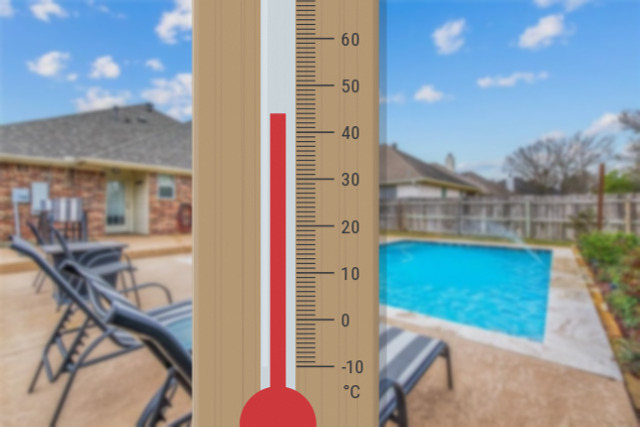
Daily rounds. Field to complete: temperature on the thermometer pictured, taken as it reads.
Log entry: 44 °C
